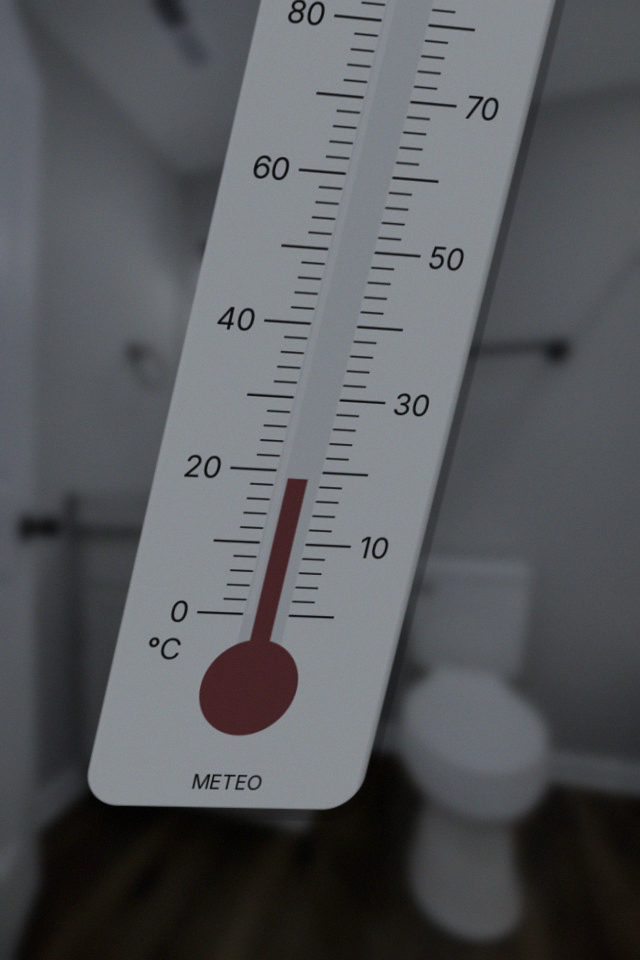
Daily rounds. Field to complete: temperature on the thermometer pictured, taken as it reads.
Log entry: 19 °C
